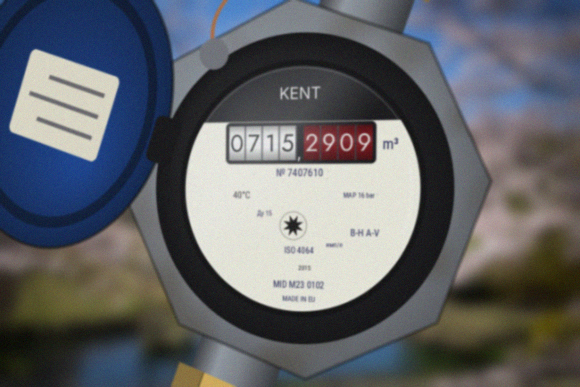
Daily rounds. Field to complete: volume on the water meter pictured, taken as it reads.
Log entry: 715.2909 m³
